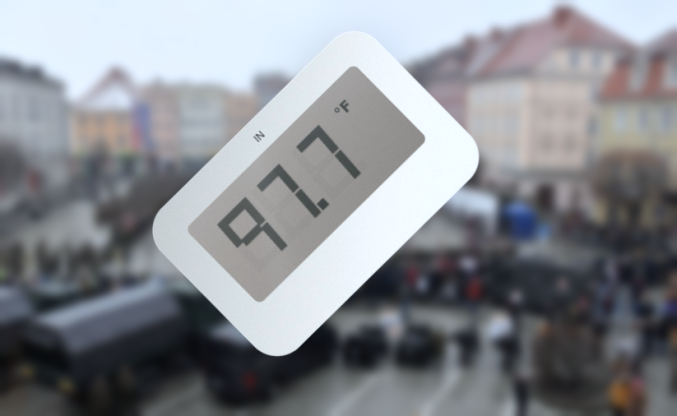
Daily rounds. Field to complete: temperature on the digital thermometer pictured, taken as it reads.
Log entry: 97.7 °F
